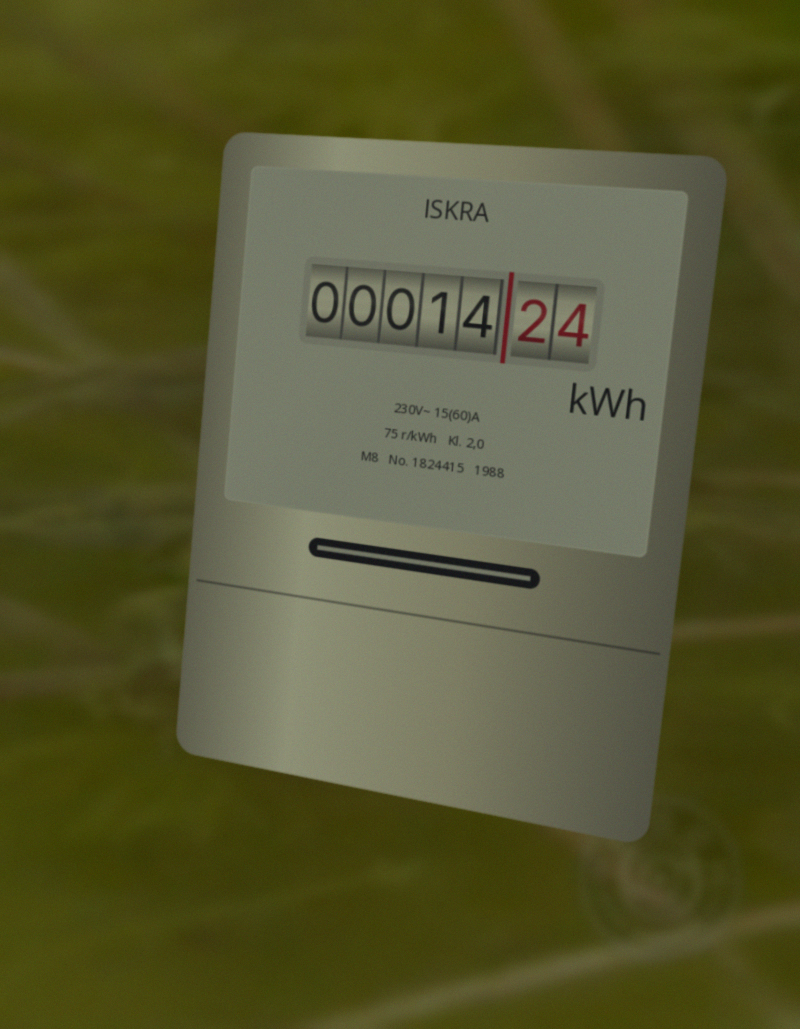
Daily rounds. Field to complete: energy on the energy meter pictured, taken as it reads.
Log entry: 14.24 kWh
